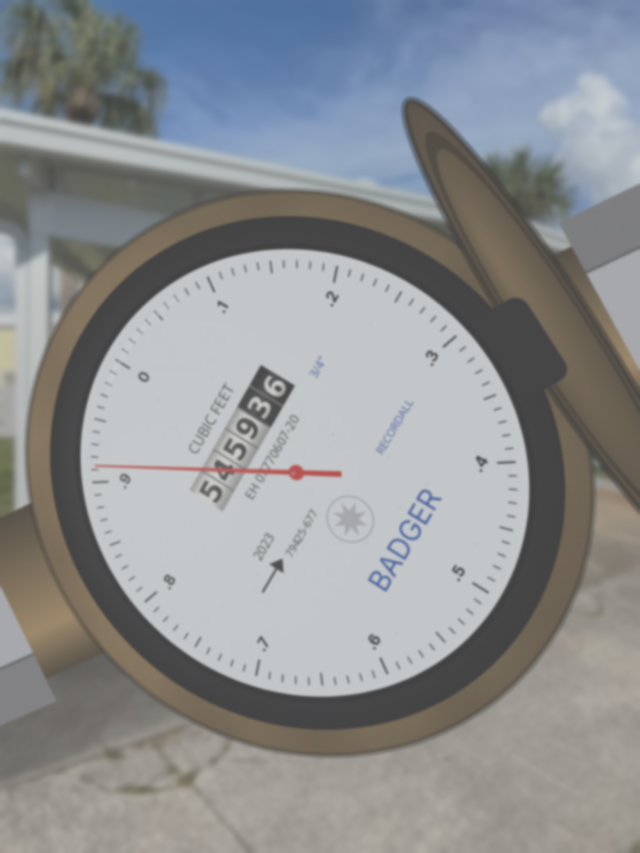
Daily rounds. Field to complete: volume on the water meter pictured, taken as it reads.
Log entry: 545935.91 ft³
